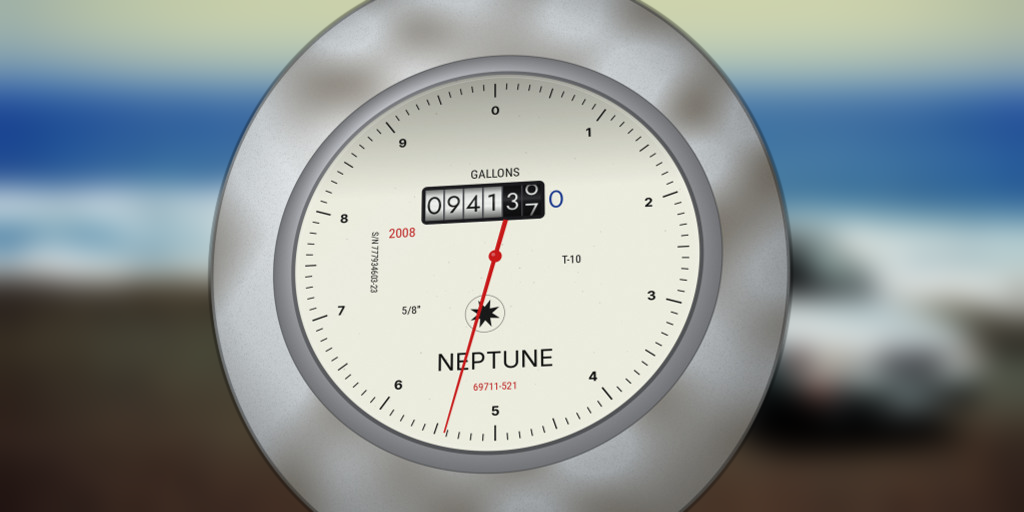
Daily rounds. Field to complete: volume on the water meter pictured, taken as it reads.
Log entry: 941365.4 gal
